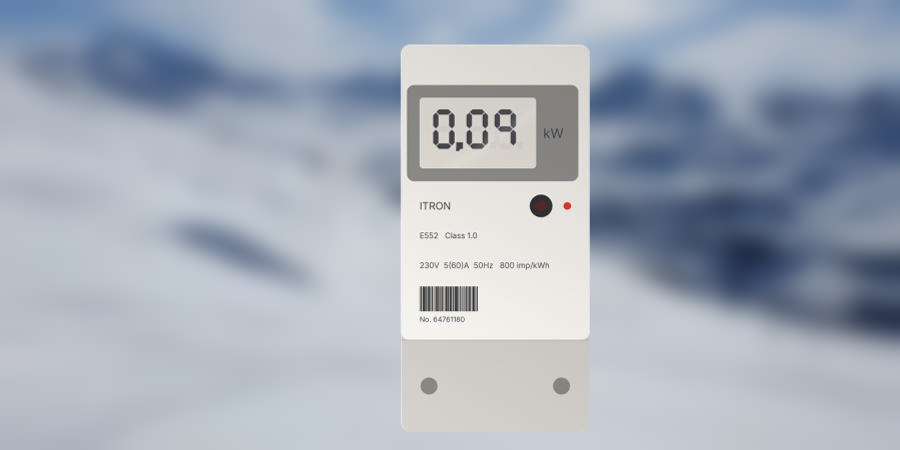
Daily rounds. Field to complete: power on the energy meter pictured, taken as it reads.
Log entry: 0.09 kW
